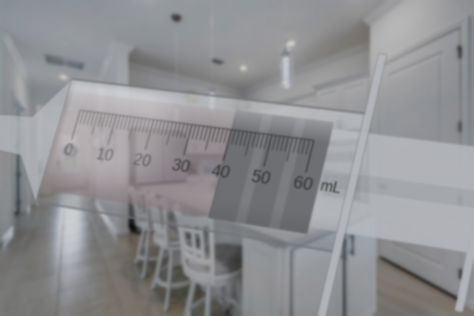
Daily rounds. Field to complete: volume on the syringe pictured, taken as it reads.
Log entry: 40 mL
